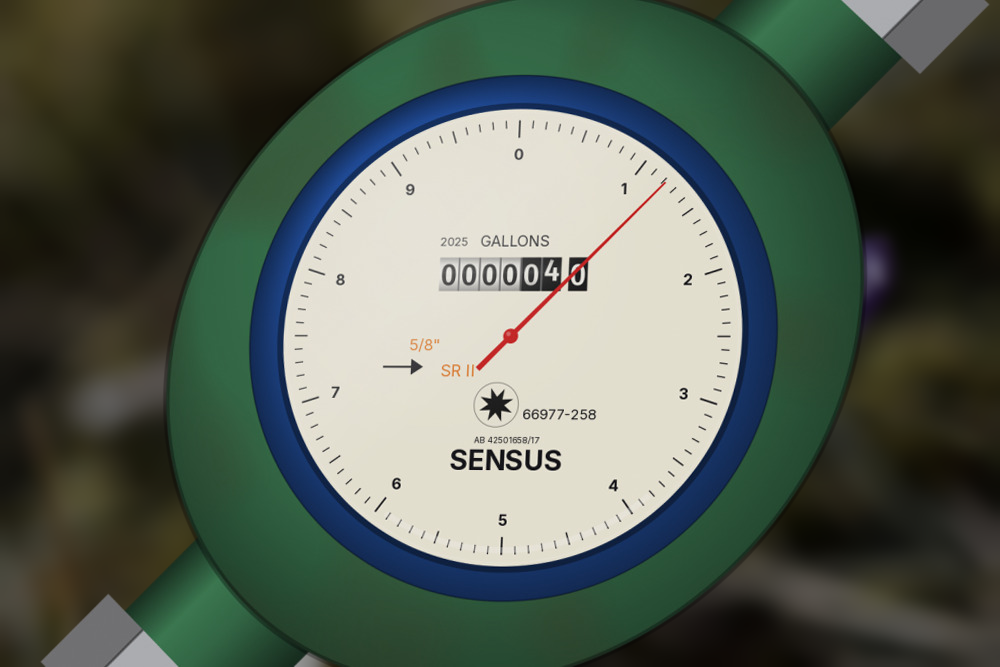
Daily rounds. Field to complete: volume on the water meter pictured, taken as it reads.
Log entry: 41.2 gal
